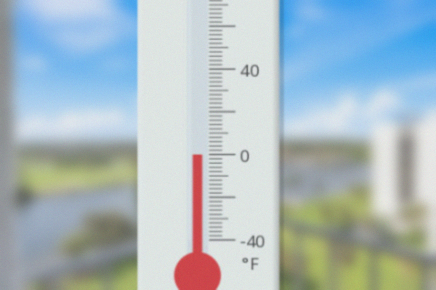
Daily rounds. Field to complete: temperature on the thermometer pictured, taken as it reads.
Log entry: 0 °F
